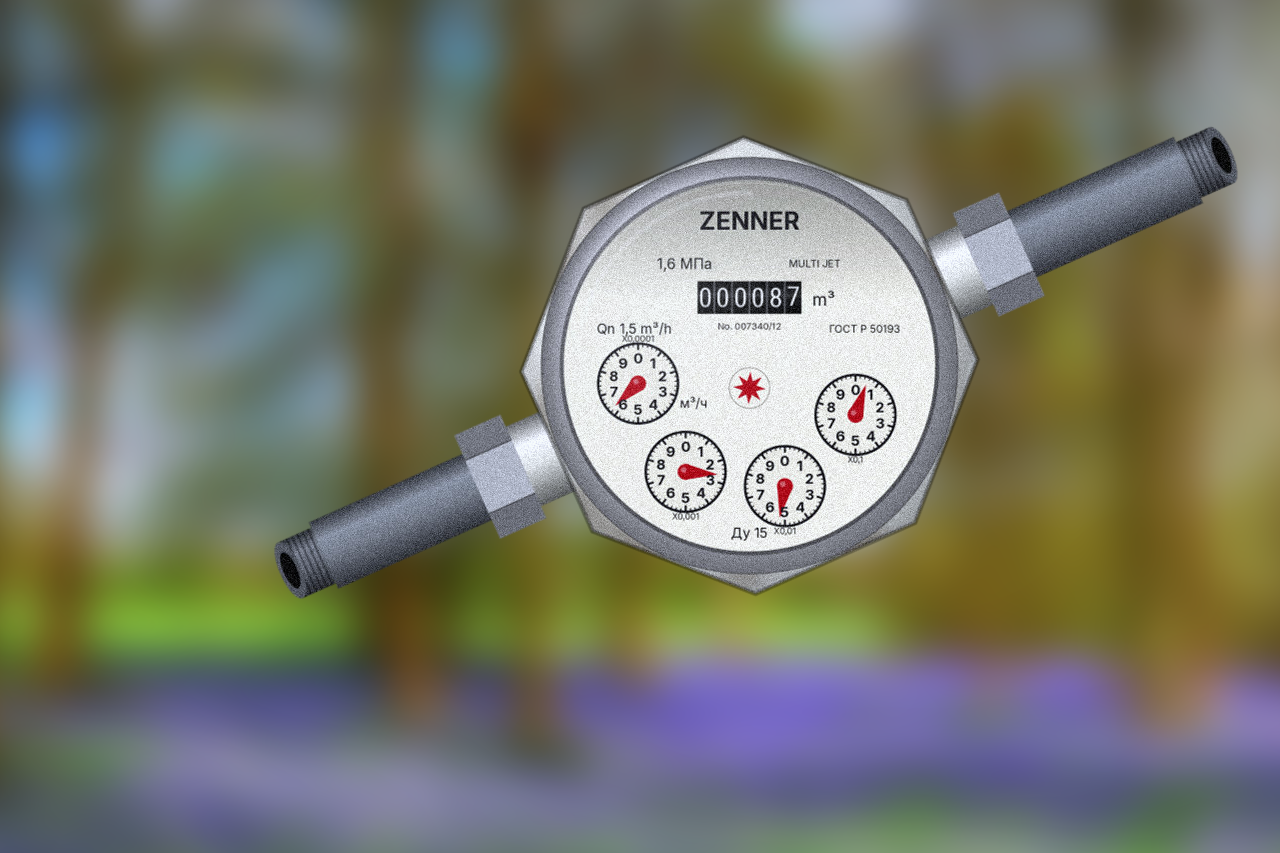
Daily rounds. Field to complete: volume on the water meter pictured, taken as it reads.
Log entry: 87.0526 m³
